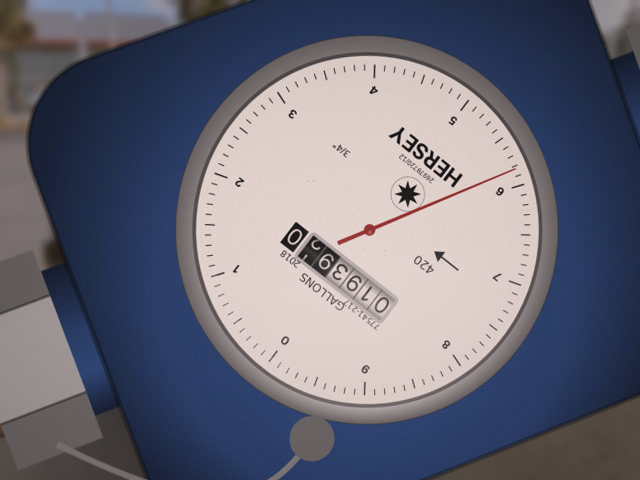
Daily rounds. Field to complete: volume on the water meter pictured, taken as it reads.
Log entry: 193915.8 gal
